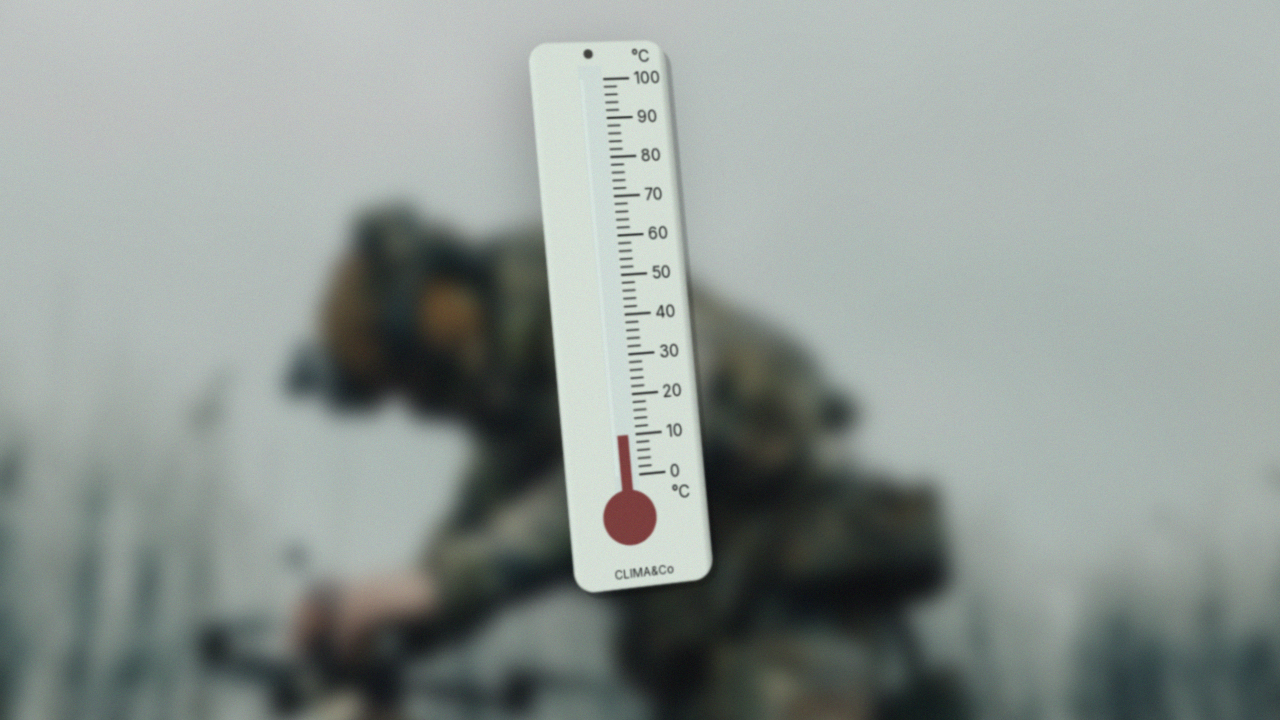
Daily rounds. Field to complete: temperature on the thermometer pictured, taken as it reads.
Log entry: 10 °C
